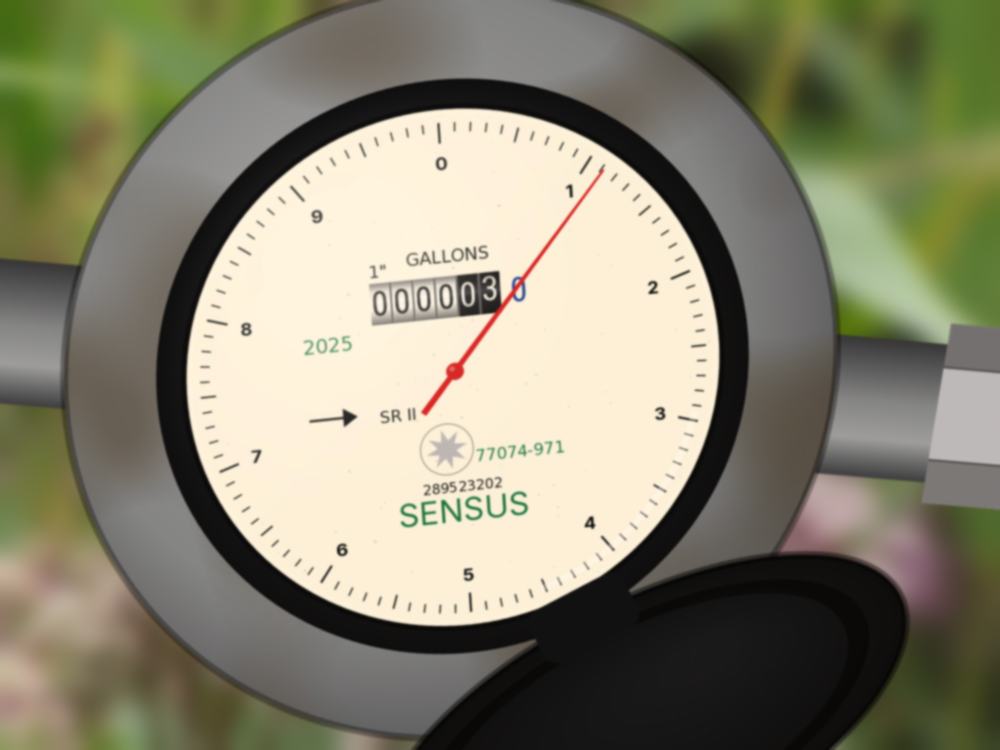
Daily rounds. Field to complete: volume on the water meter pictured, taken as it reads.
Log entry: 31.1 gal
